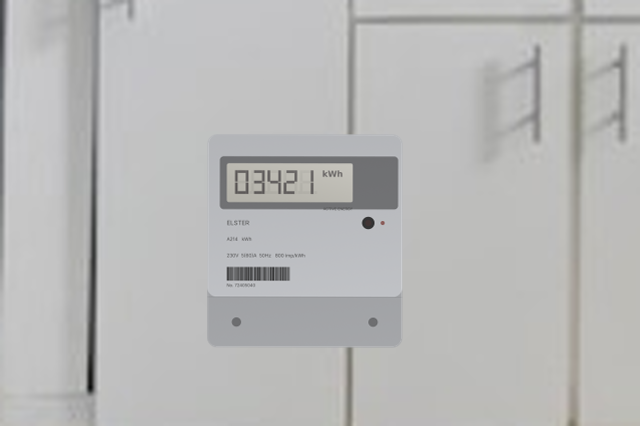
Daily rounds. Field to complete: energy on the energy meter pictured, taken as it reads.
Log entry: 3421 kWh
